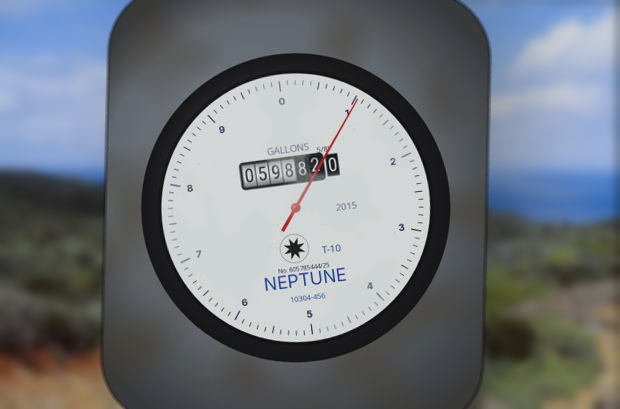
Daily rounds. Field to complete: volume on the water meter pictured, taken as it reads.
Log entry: 598821.0 gal
